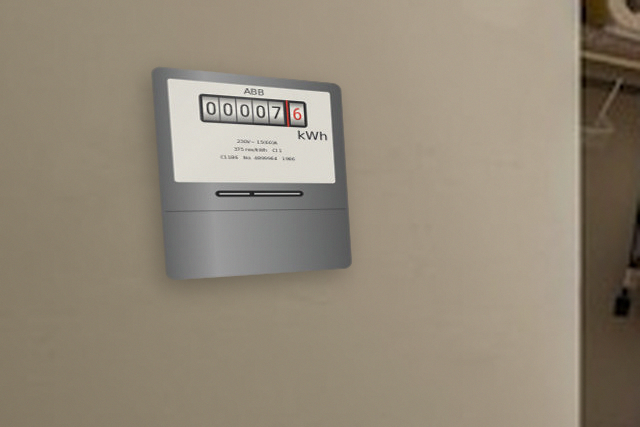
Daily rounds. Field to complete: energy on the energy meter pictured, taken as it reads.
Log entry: 7.6 kWh
